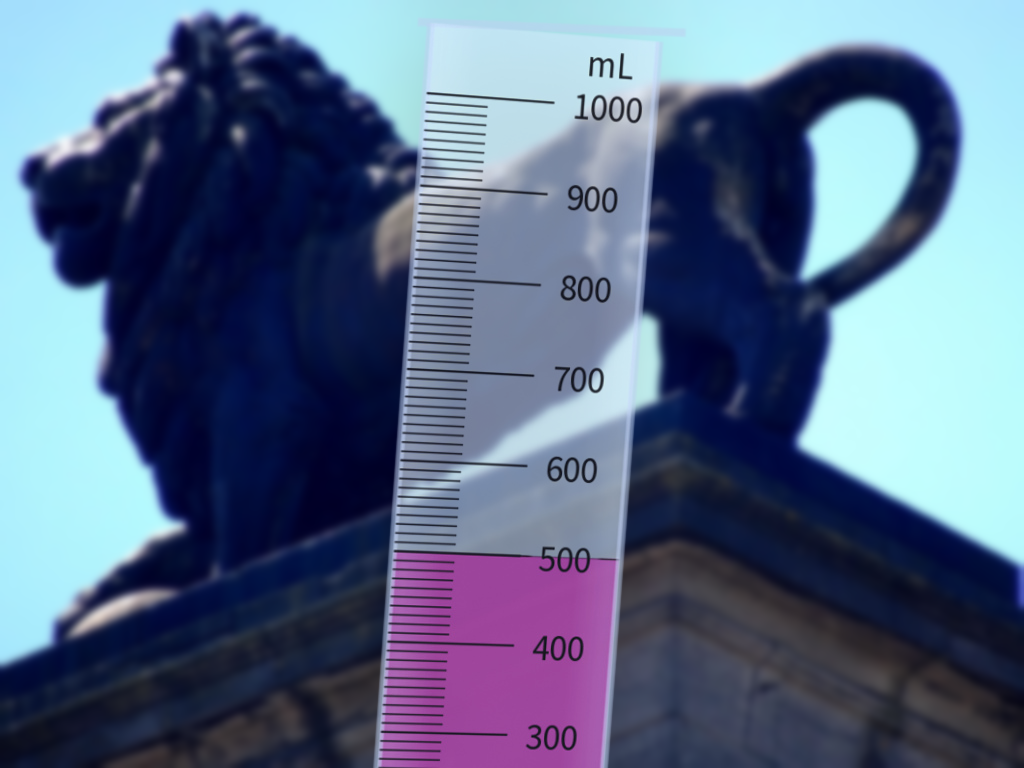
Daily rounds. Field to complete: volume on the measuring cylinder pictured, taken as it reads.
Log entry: 500 mL
